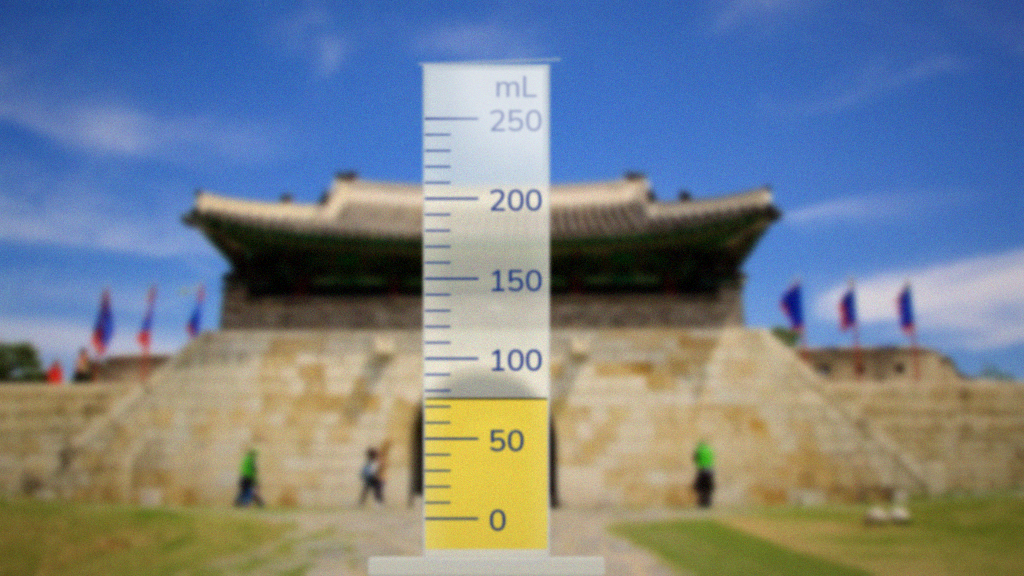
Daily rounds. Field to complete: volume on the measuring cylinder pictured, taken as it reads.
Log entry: 75 mL
